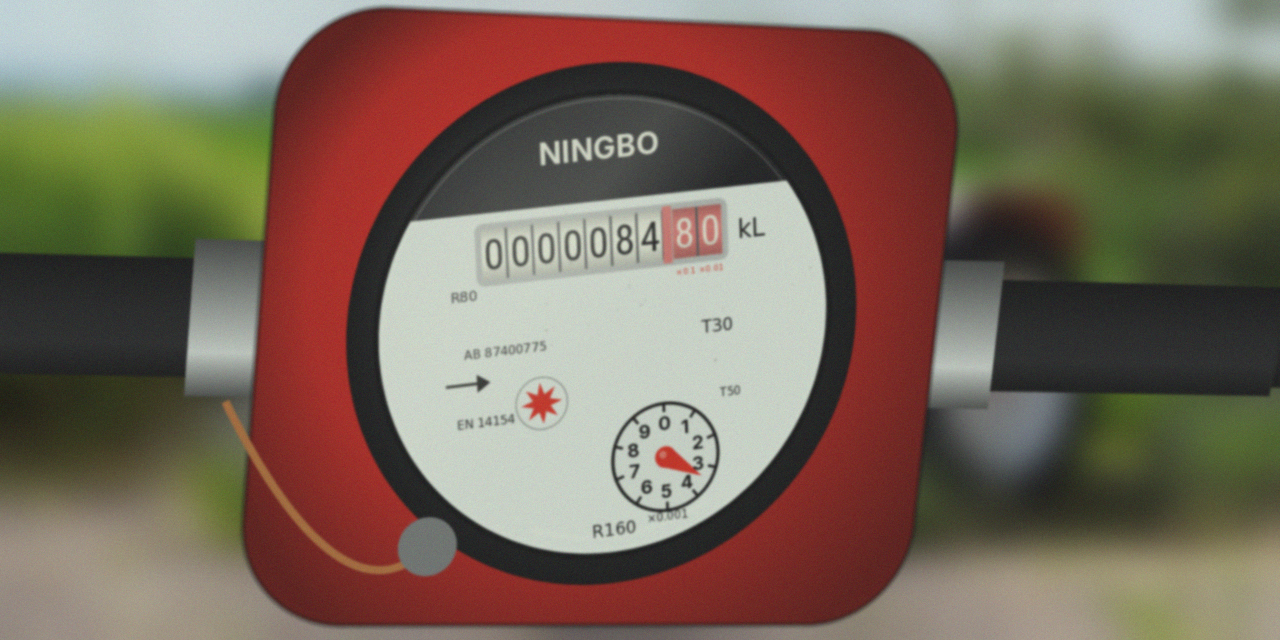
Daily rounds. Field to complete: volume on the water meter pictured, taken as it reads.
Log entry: 84.803 kL
